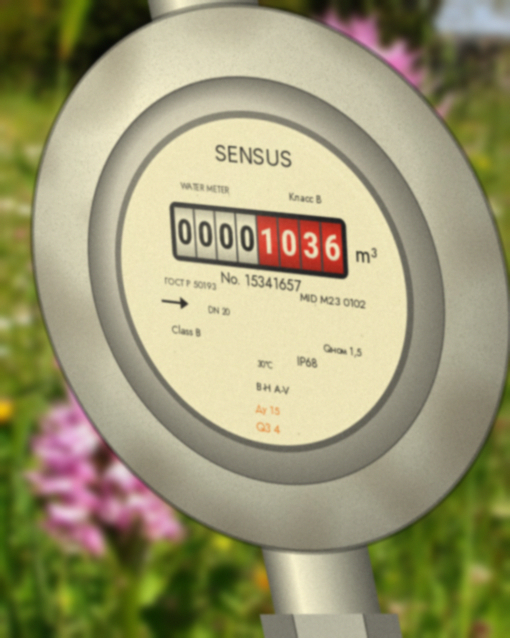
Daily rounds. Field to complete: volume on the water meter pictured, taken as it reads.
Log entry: 0.1036 m³
